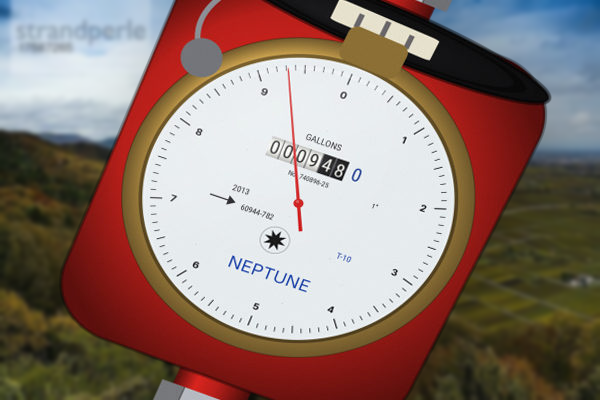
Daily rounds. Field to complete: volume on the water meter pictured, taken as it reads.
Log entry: 9479.3 gal
